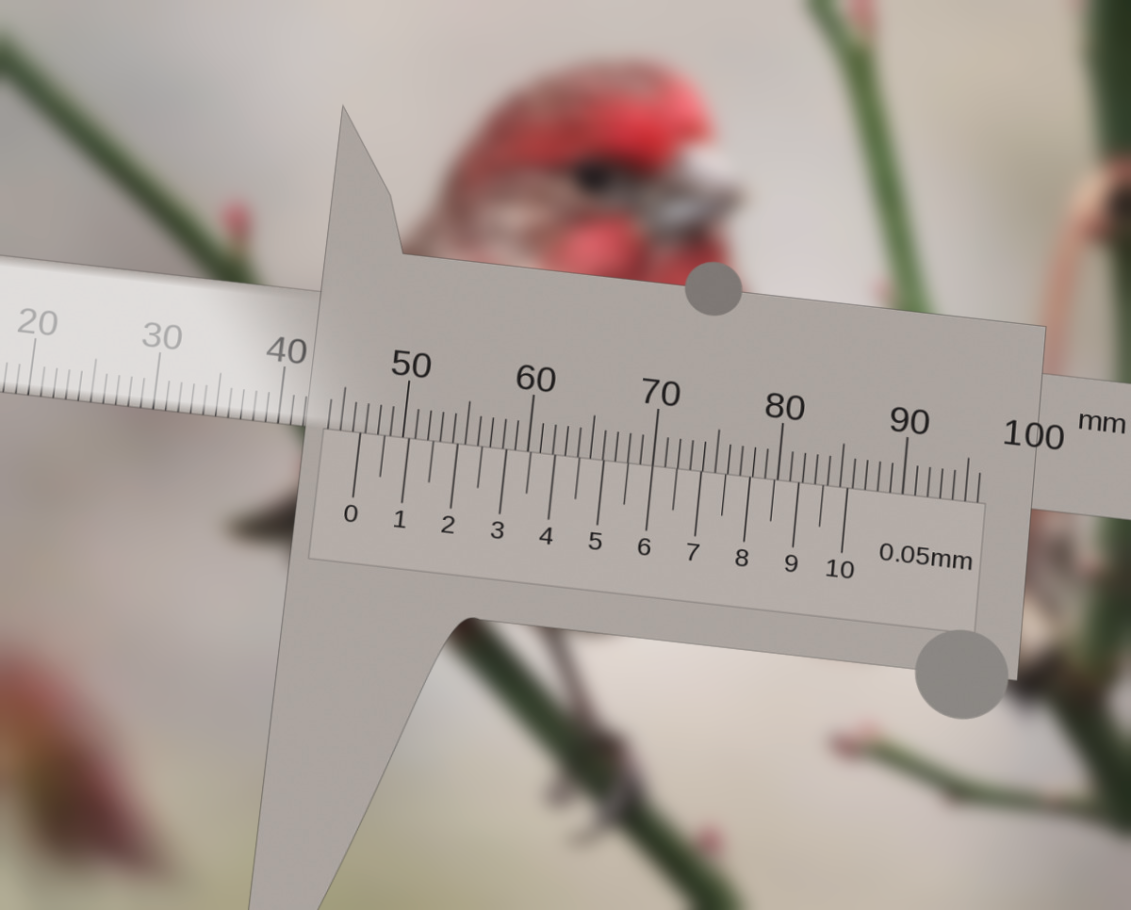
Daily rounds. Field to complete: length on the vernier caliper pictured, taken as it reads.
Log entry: 46.6 mm
